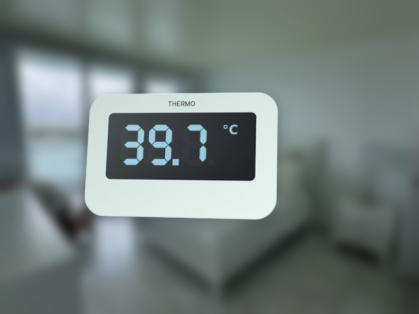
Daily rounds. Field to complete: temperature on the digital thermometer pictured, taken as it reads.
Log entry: 39.7 °C
